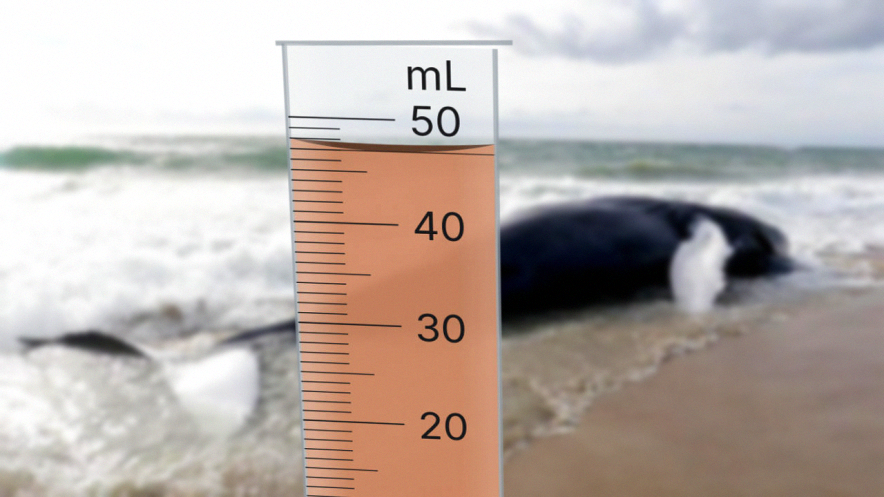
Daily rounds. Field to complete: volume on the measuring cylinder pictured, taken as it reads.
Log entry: 47 mL
